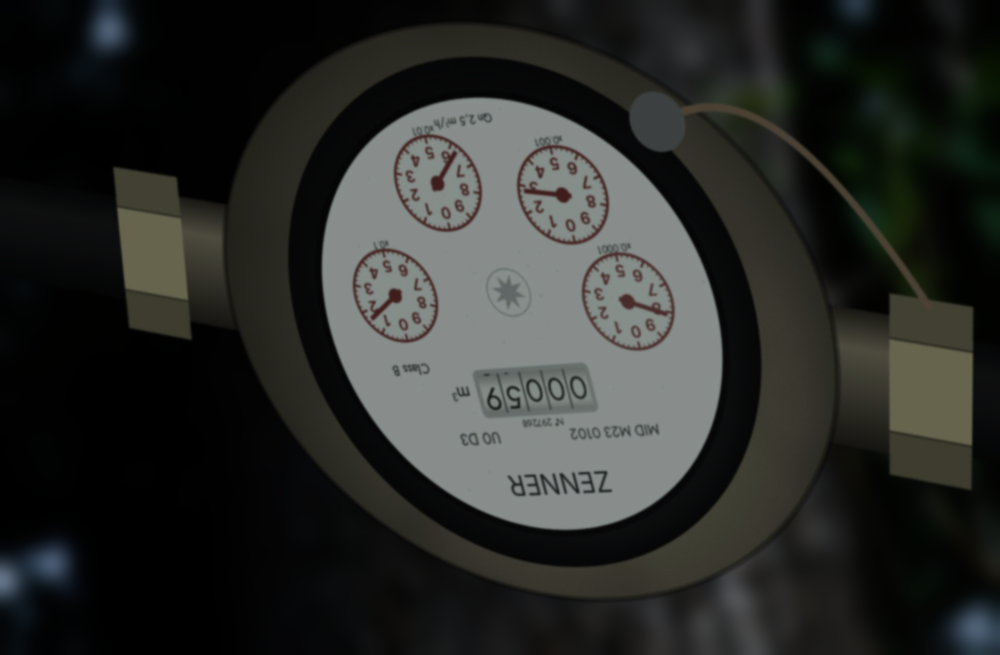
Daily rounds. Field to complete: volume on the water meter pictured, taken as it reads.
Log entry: 59.1628 m³
